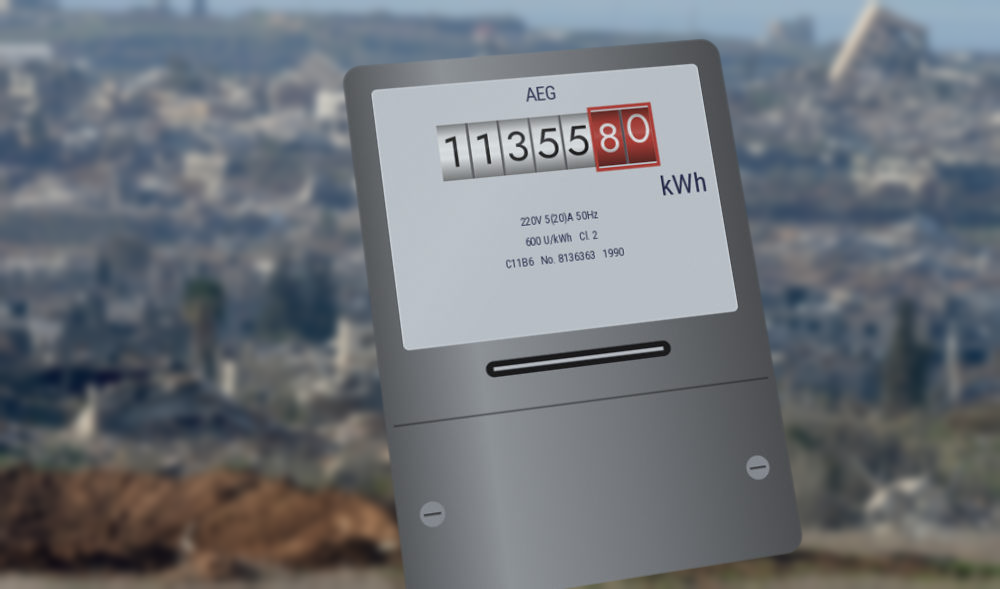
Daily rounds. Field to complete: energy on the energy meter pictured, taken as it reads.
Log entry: 11355.80 kWh
